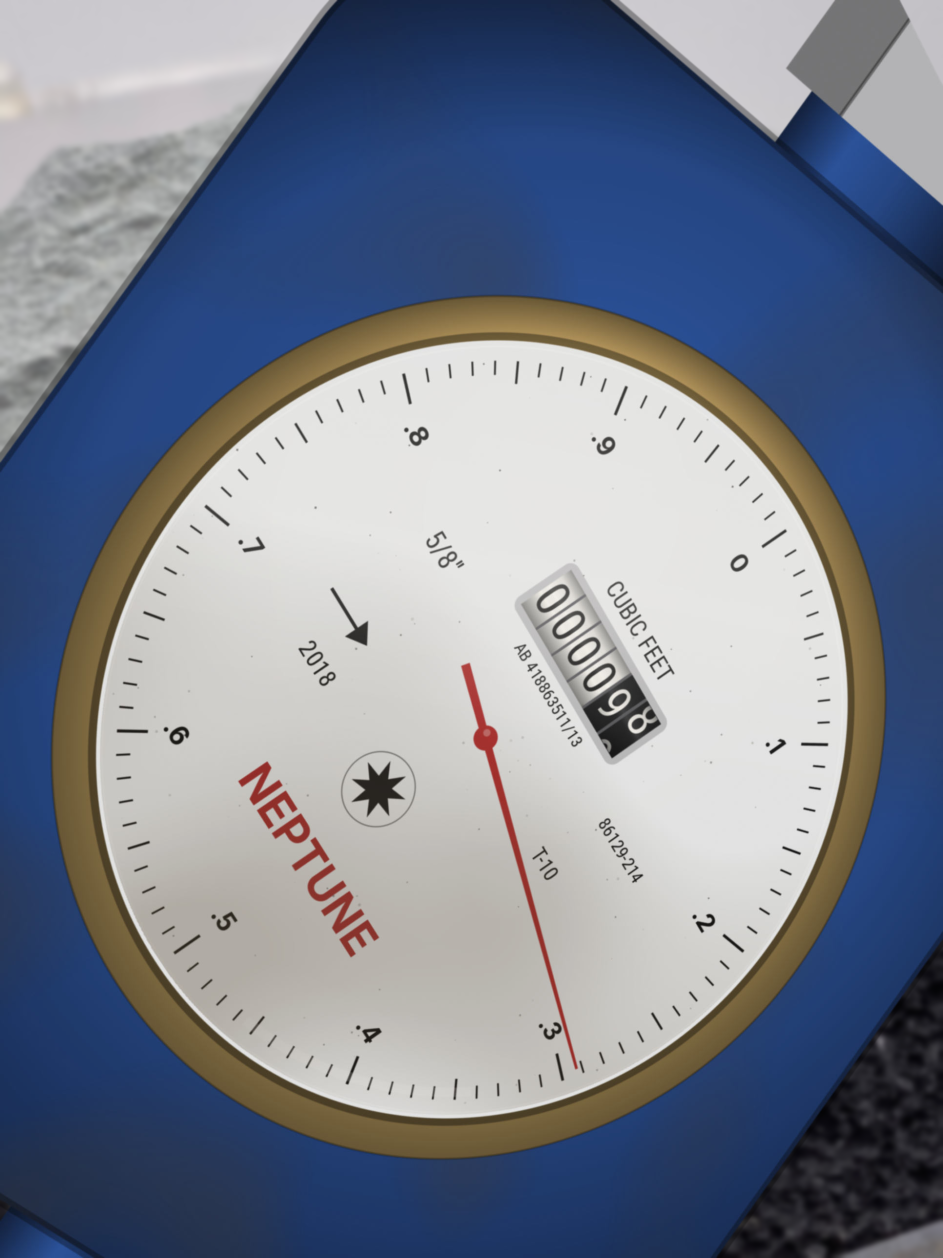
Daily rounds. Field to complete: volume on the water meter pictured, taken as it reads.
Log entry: 98.29 ft³
